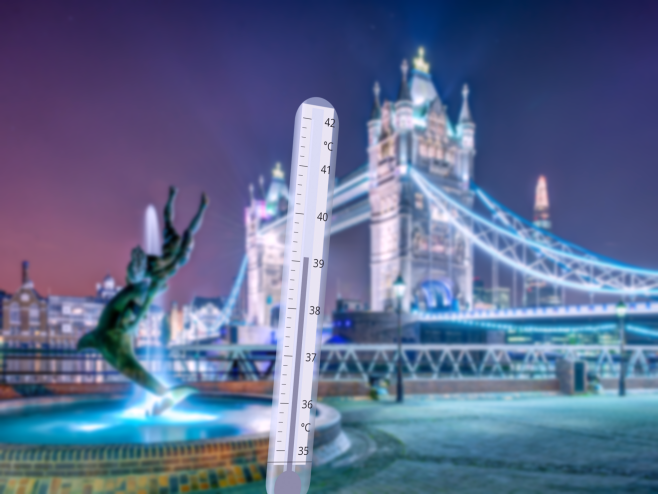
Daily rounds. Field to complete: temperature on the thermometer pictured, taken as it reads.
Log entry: 39.1 °C
